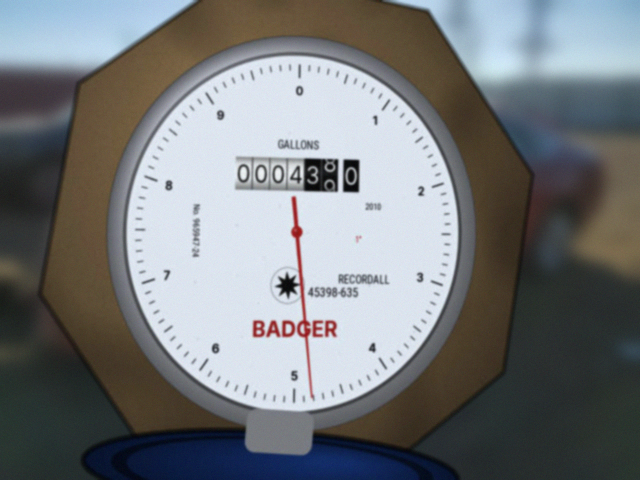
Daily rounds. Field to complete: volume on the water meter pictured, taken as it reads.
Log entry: 4384.8 gal
